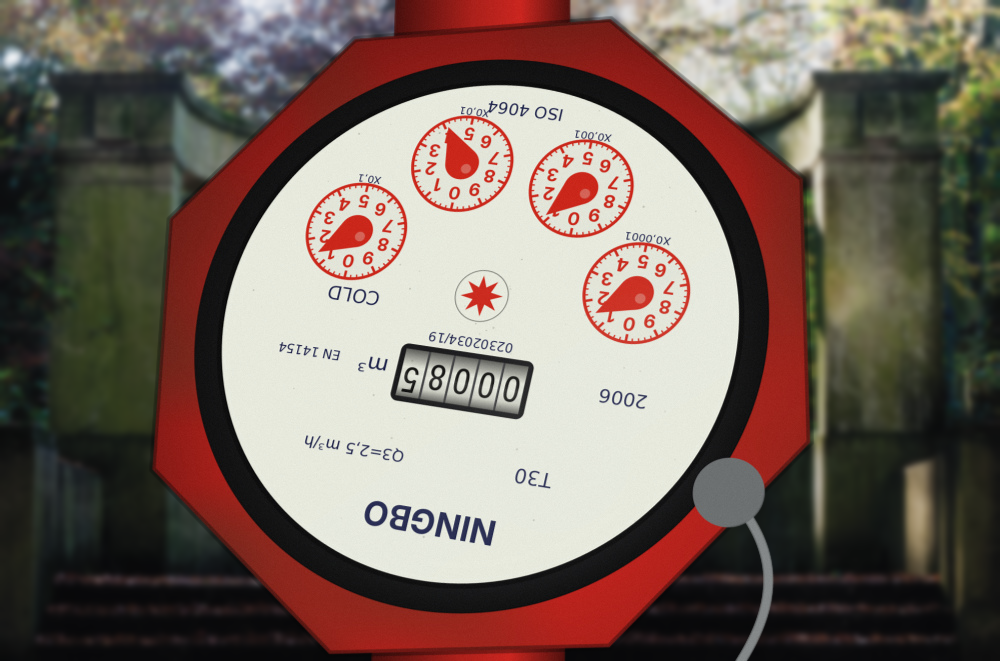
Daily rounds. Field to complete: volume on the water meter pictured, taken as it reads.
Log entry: 85.1411 m³
